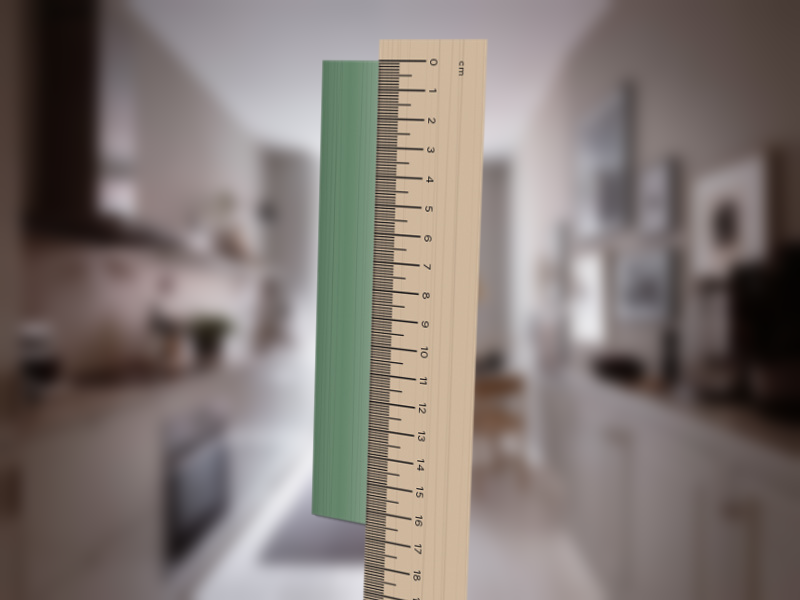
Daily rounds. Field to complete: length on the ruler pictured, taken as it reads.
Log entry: 16.5 cm
